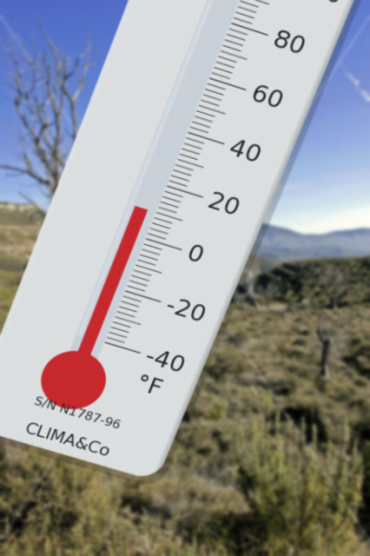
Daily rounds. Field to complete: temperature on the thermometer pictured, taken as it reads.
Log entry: 10 °F
